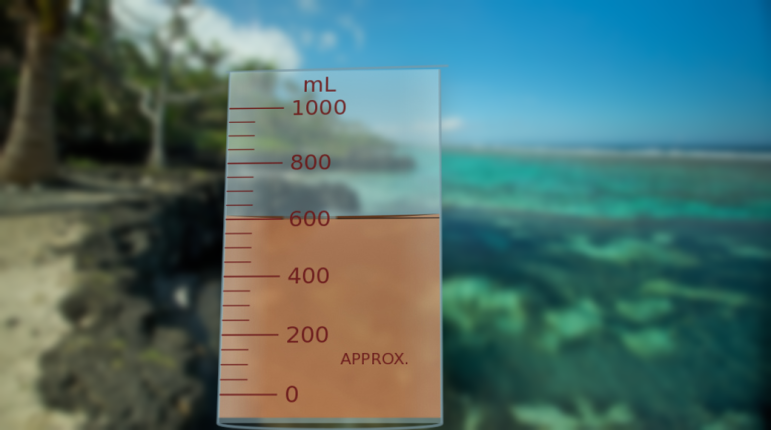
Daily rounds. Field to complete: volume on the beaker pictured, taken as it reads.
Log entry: 600 mL
